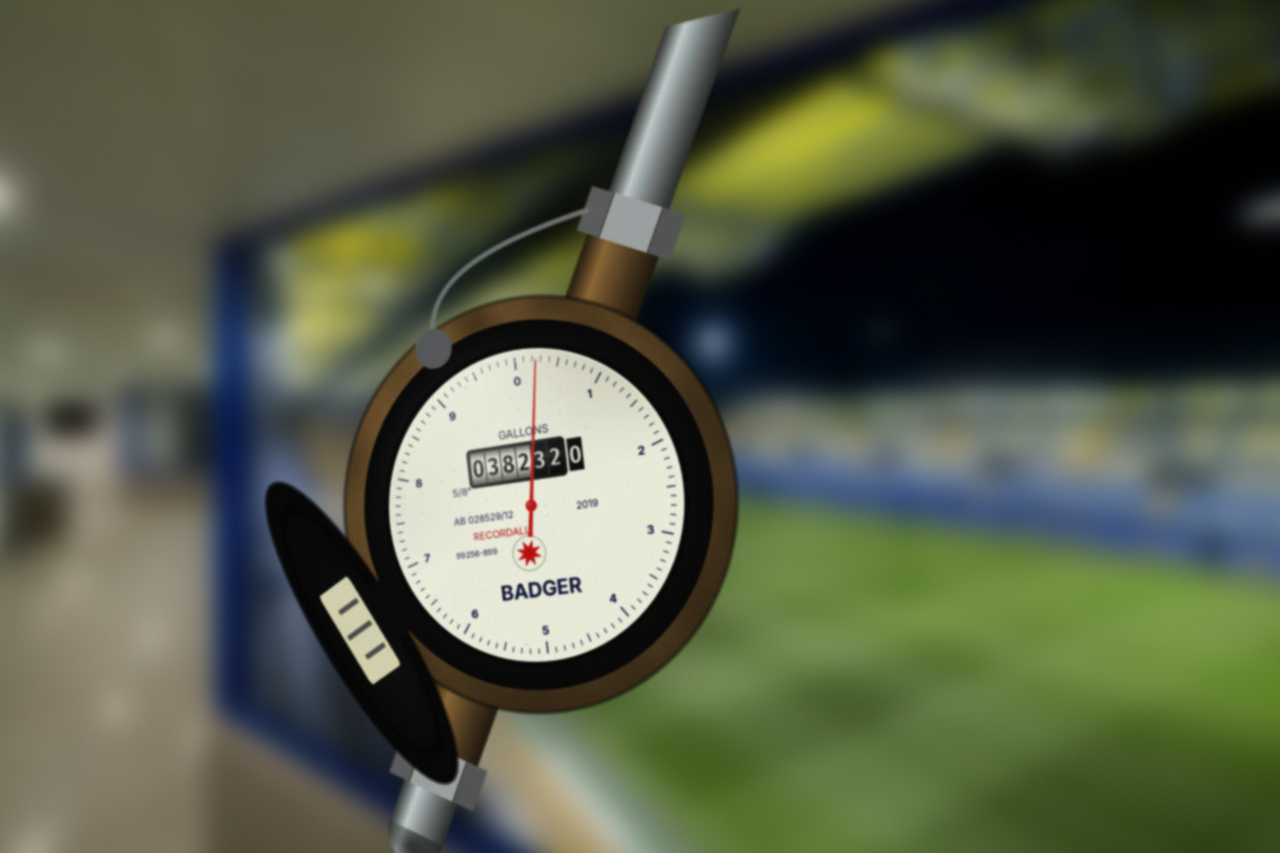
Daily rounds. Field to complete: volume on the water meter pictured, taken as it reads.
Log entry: 382320.2 gal
